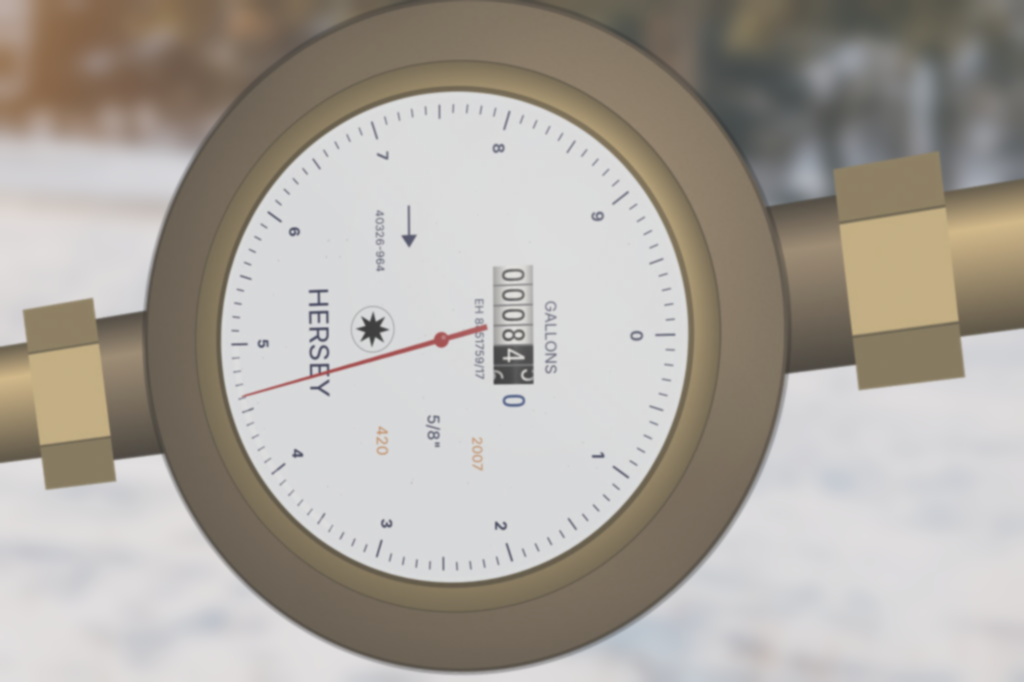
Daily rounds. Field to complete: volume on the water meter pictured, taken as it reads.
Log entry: 8454.6 gal
